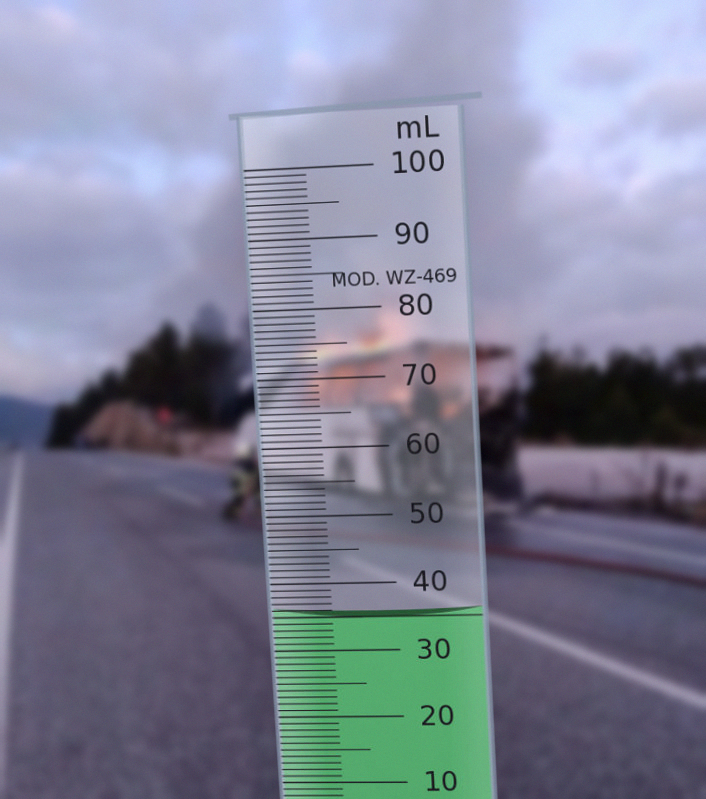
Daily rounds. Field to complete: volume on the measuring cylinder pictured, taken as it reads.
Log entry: 35 mL
